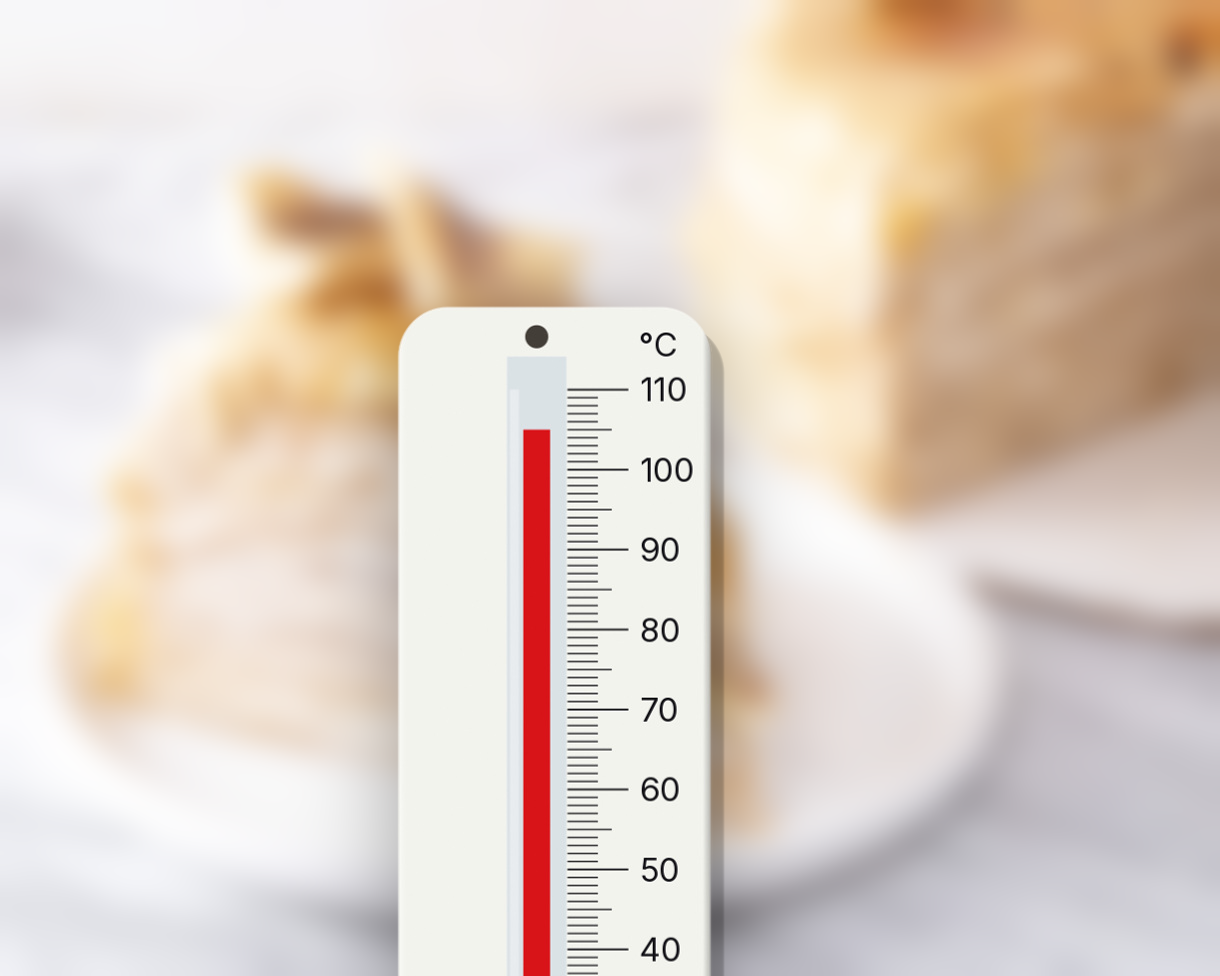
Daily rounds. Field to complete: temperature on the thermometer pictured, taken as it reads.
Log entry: 105 °C
